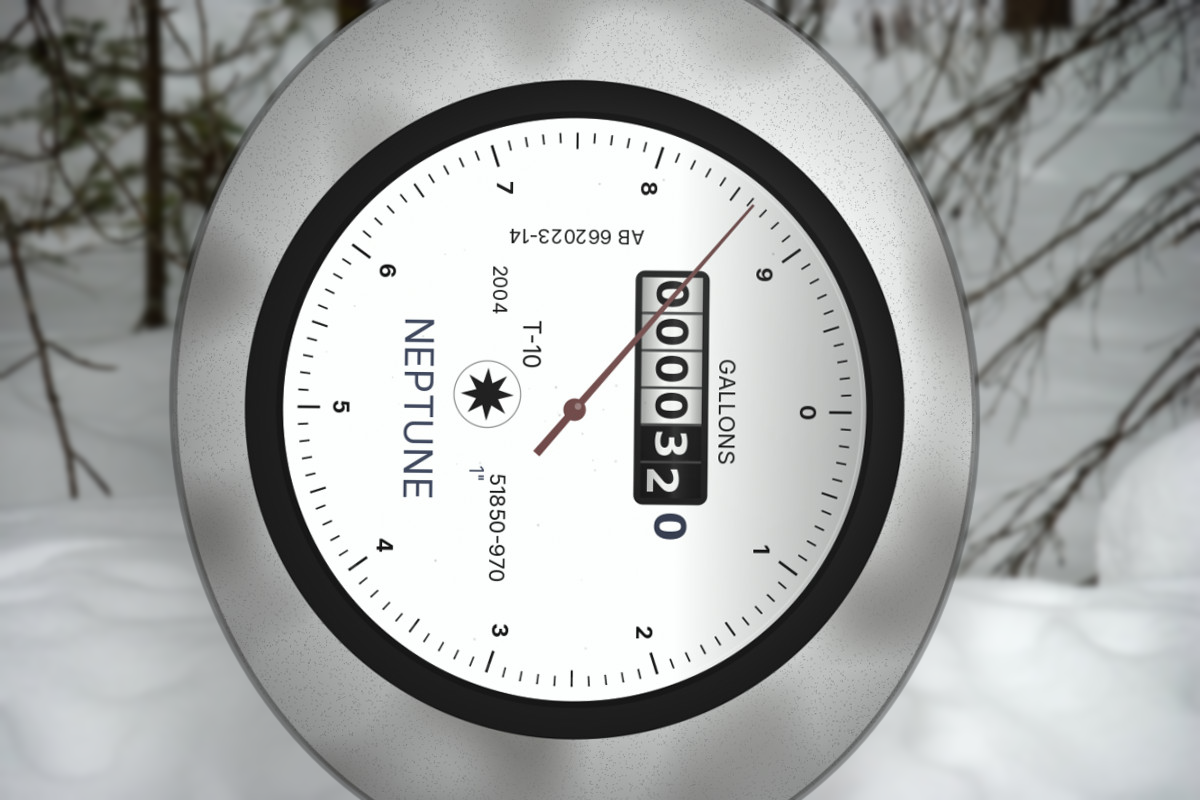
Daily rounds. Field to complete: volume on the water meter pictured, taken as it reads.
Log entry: 318.6 gal
